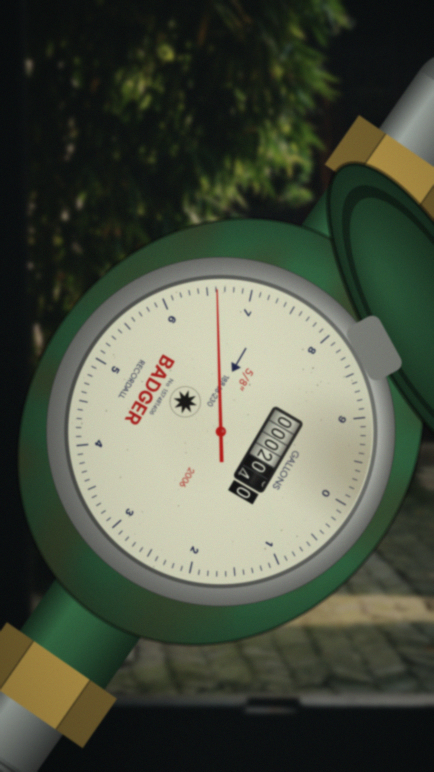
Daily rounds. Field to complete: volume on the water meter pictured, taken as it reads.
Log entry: 2036.6 gal
